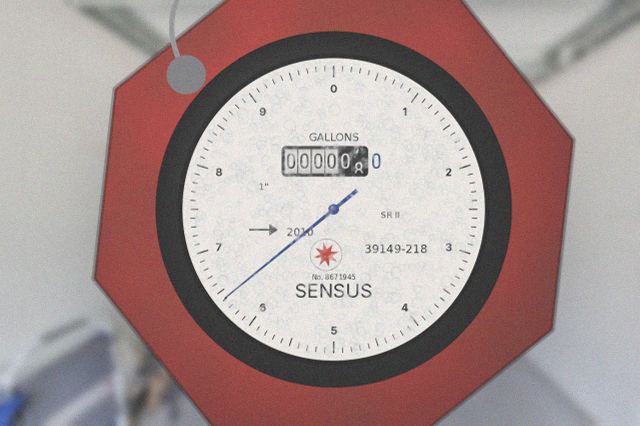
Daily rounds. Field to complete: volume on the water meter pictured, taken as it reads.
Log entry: 76.4 gal
